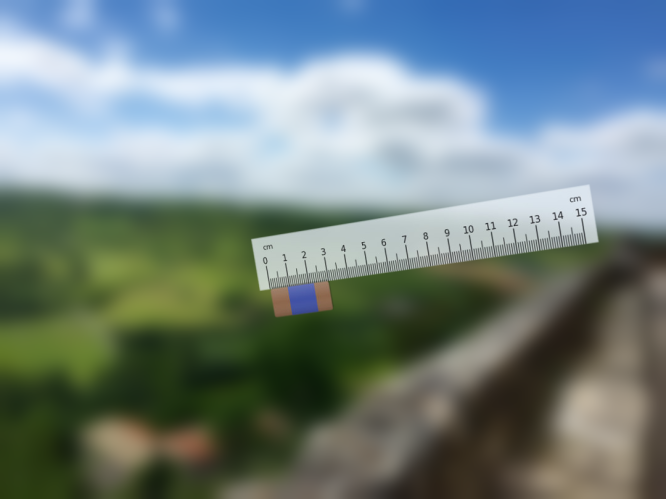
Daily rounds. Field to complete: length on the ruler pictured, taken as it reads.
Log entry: 3 cm
